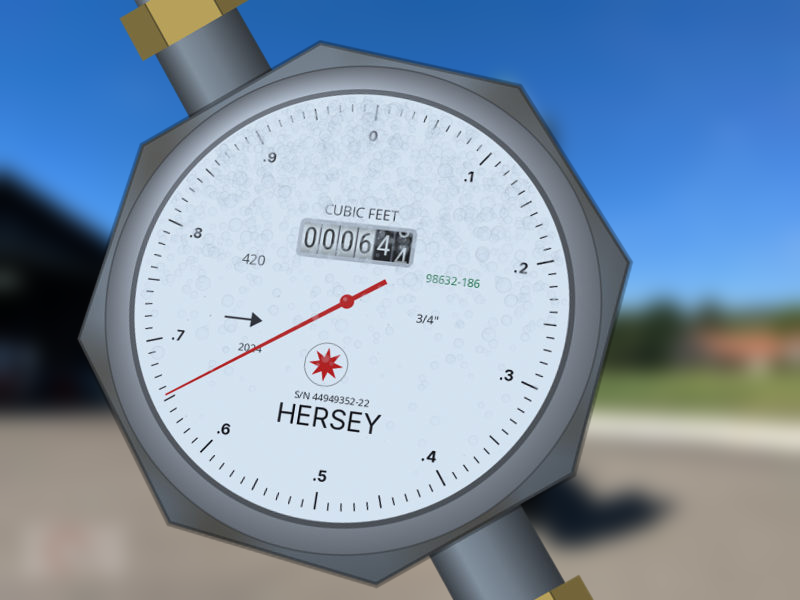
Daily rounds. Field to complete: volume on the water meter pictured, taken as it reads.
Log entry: 643.65 ft³
